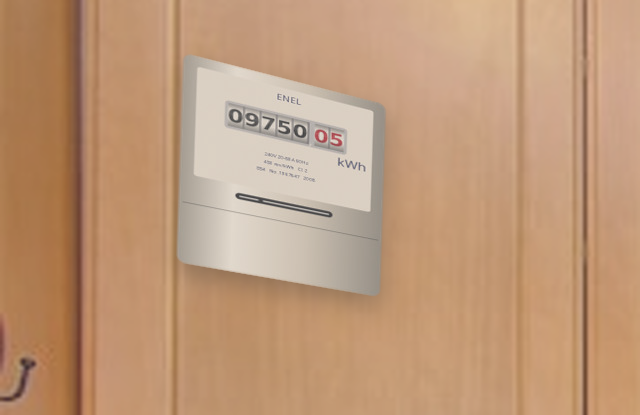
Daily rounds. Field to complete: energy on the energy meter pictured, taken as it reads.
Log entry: 9750.05 kWh
